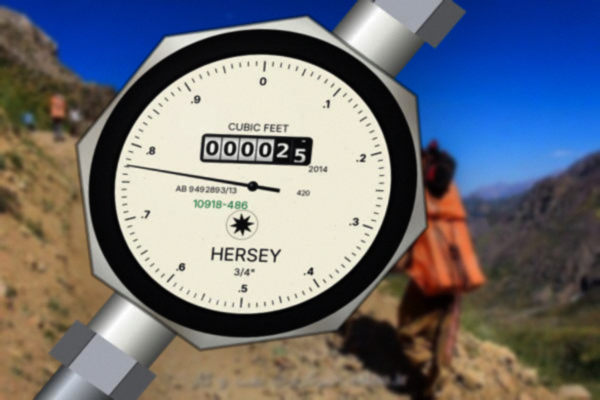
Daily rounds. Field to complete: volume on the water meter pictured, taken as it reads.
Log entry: 24.77 ft³
